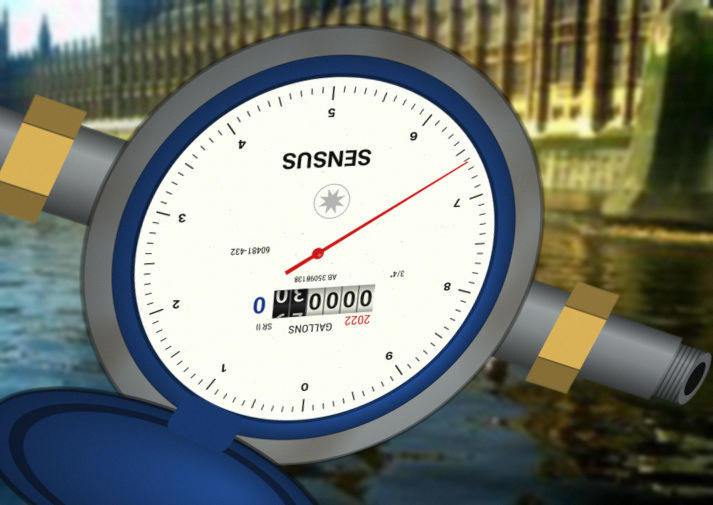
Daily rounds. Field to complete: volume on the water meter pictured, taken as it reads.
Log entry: 296.6 gal
